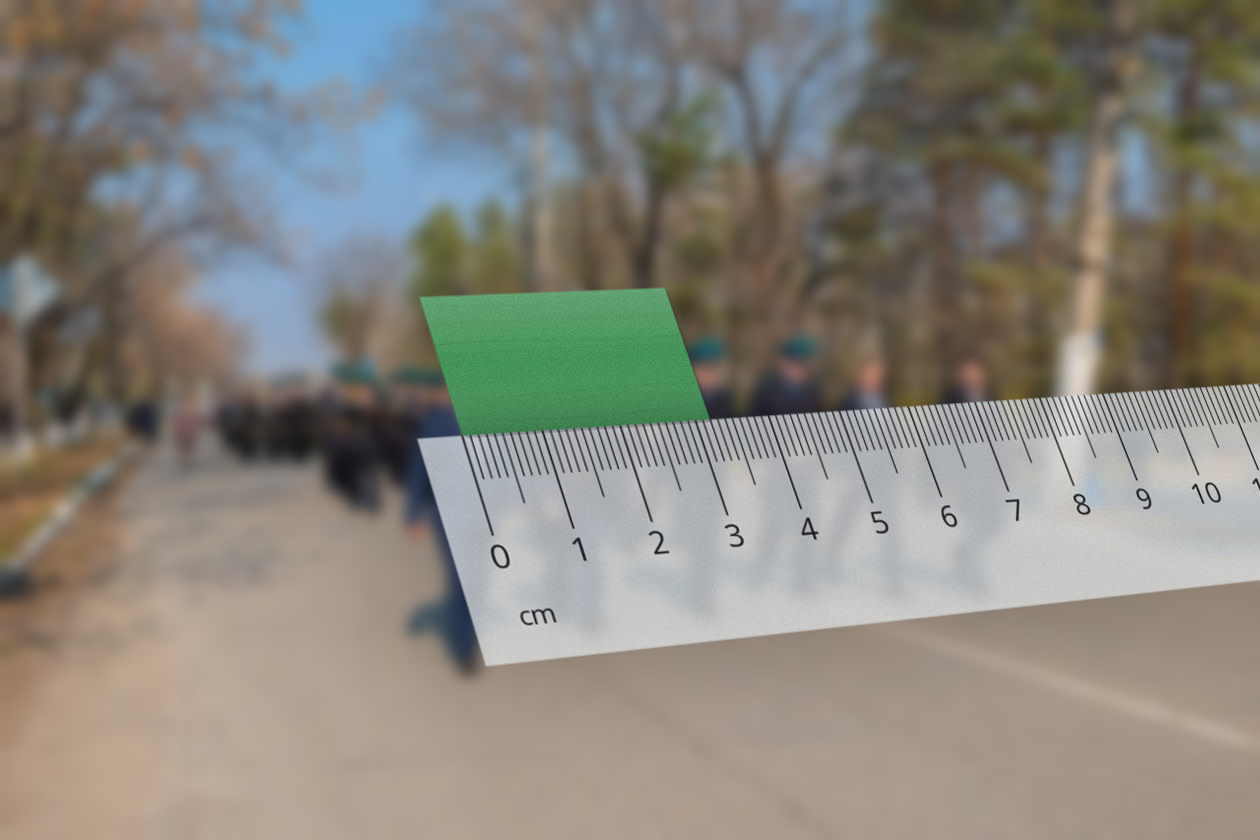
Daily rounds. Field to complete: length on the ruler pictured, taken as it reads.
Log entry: 3.2 cm
